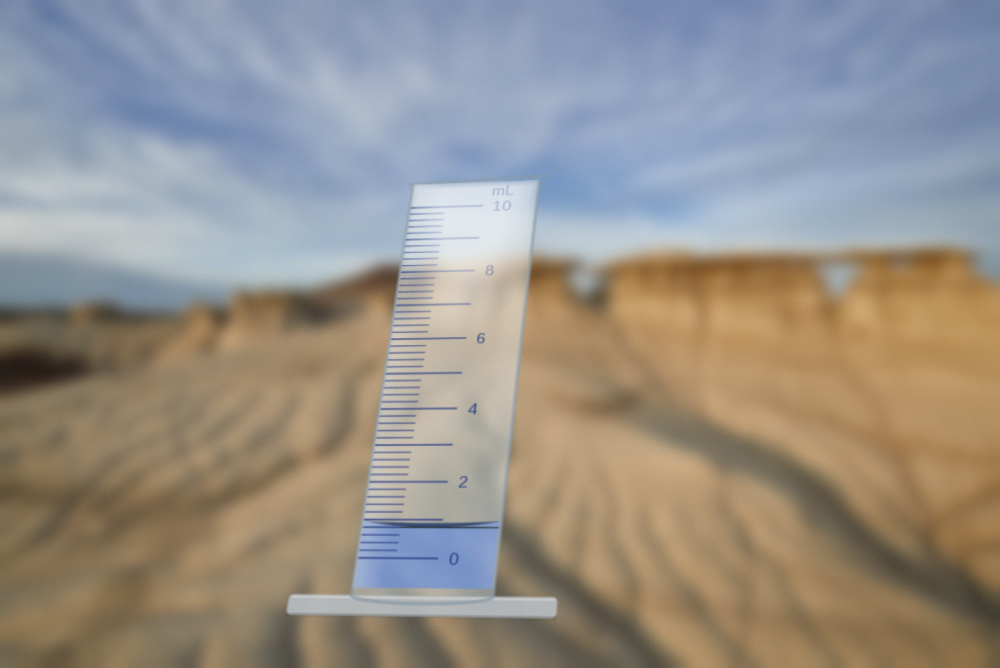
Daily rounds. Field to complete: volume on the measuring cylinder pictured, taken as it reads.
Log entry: 0.8 mL
